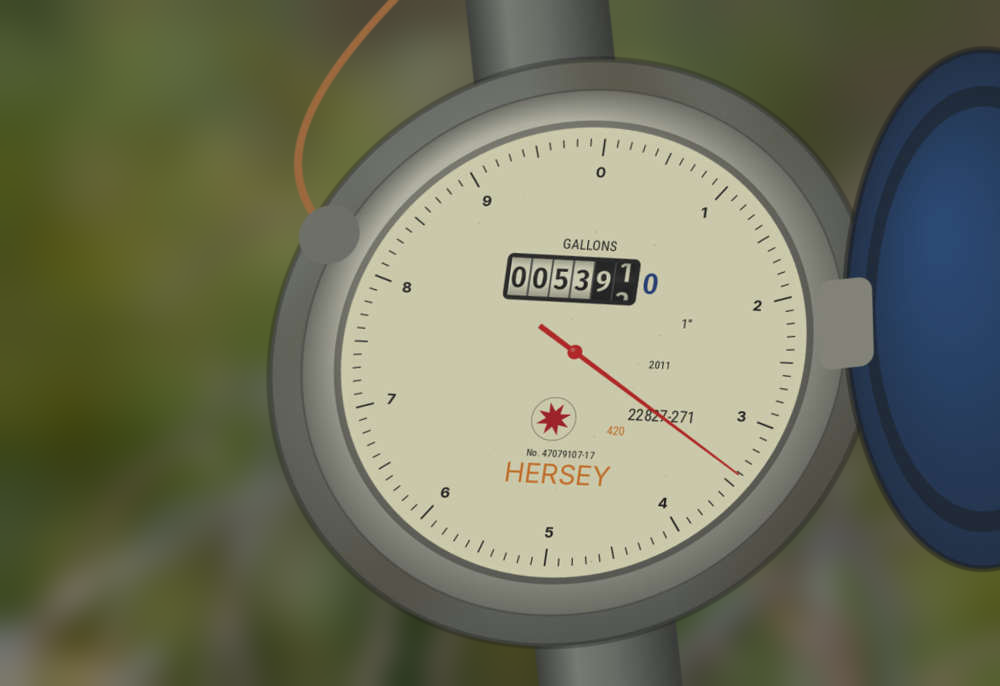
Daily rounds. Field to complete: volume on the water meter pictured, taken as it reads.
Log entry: 53913.4 gal
